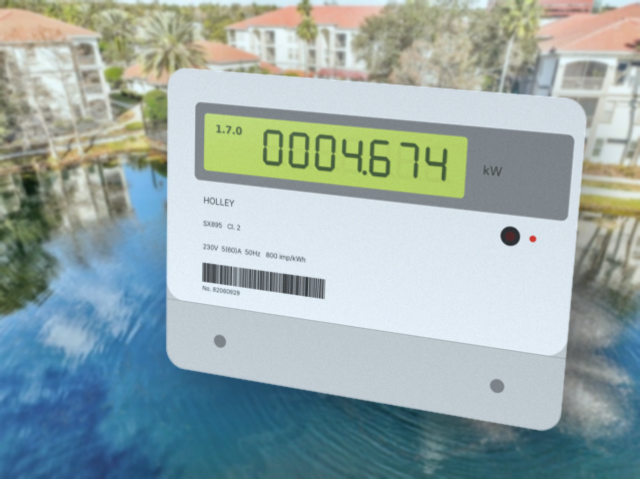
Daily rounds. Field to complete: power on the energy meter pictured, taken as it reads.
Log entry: 4.674 kW
